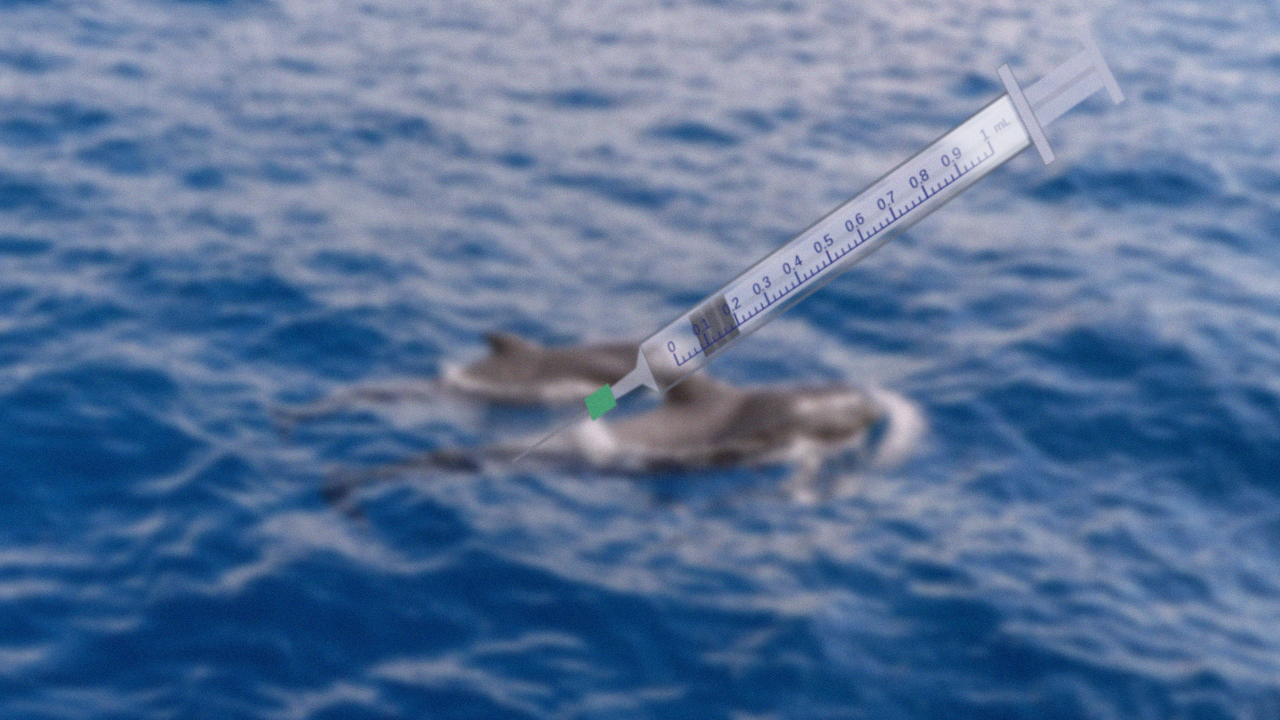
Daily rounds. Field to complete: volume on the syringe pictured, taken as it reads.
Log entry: 0.08 mL
